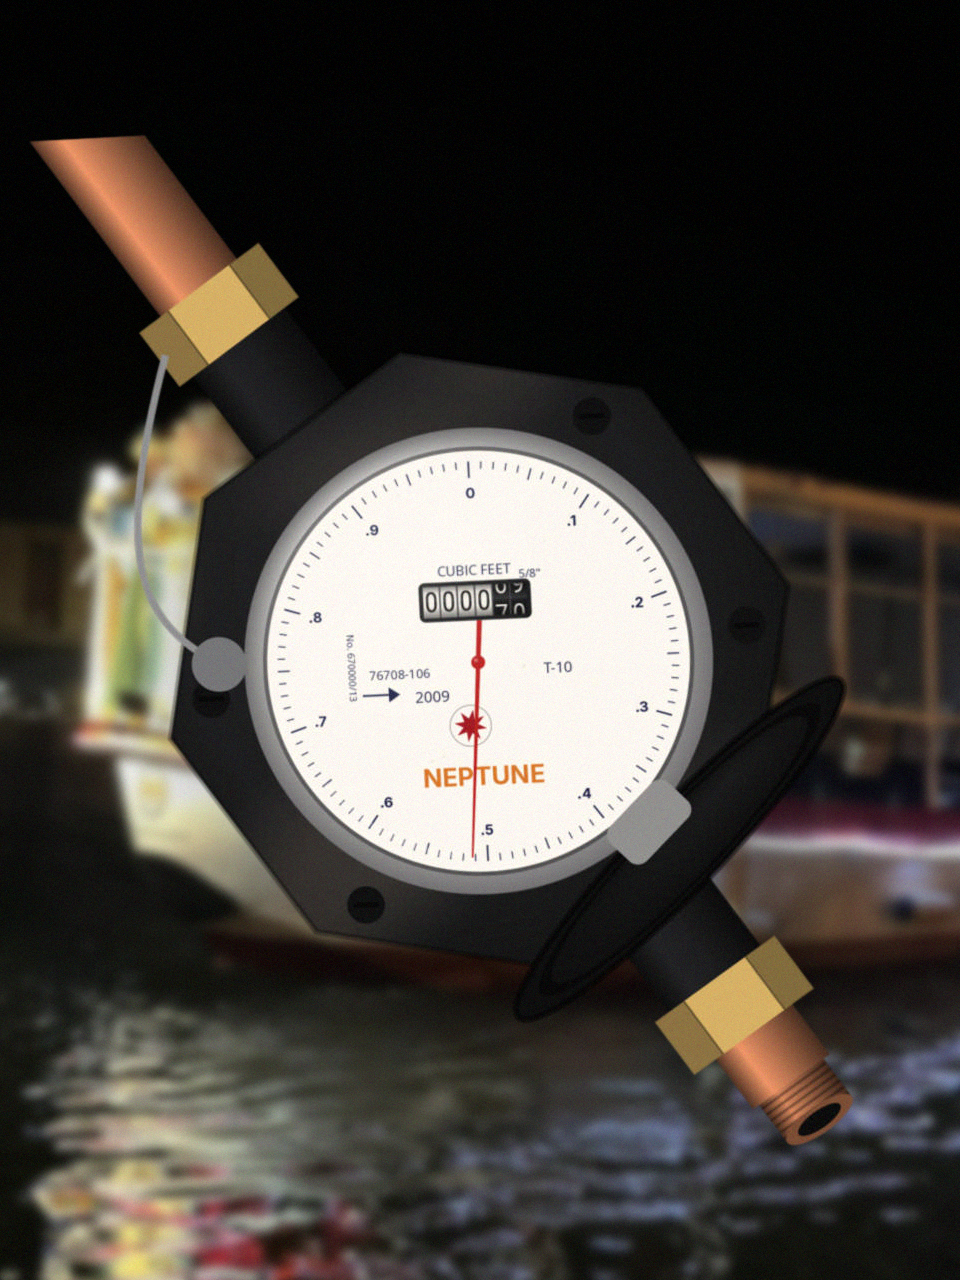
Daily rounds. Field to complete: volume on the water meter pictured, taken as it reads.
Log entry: 69.51 ft³
